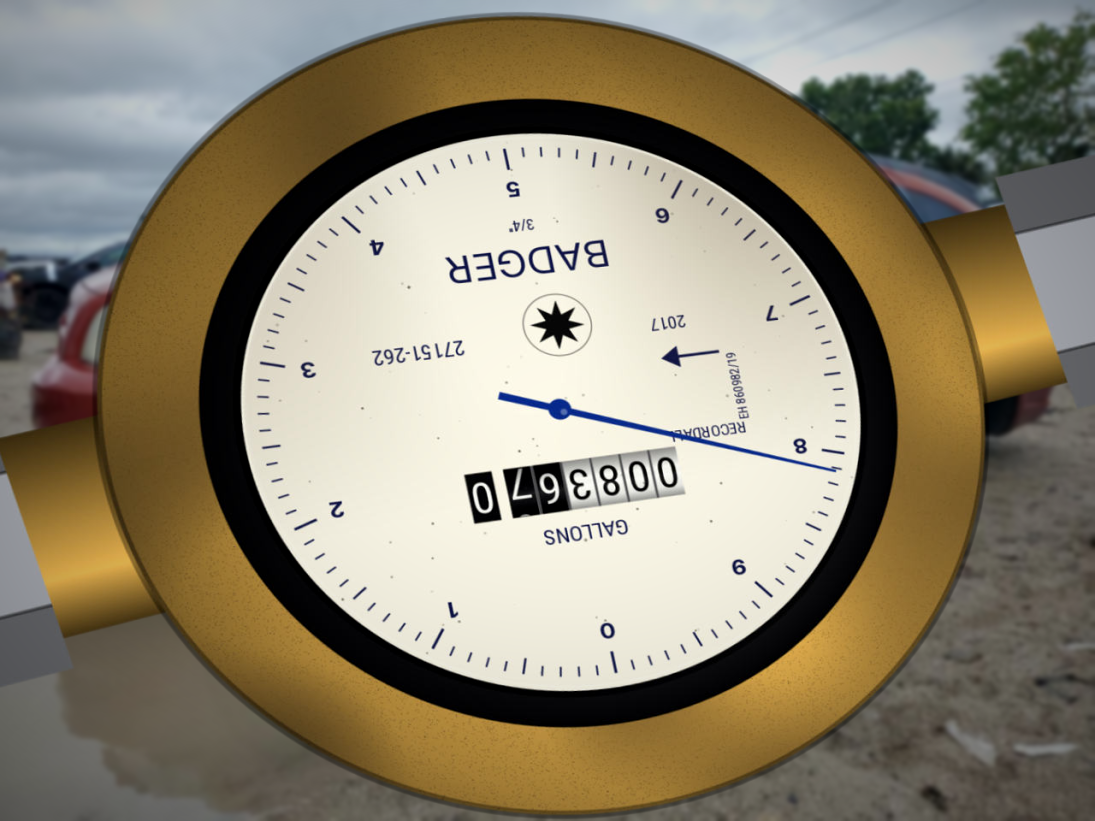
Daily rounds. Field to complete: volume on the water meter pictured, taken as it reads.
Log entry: 83668.1 gal
